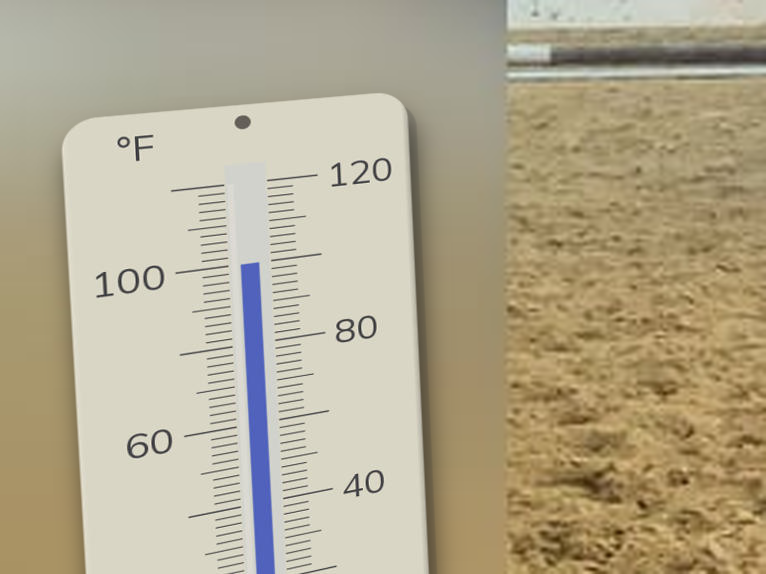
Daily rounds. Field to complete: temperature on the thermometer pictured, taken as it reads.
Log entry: 100 °F
